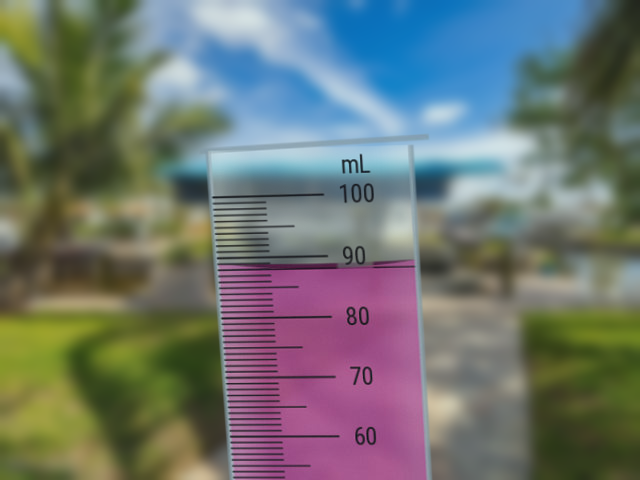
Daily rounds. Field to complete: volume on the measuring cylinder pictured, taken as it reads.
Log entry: 88 mL
